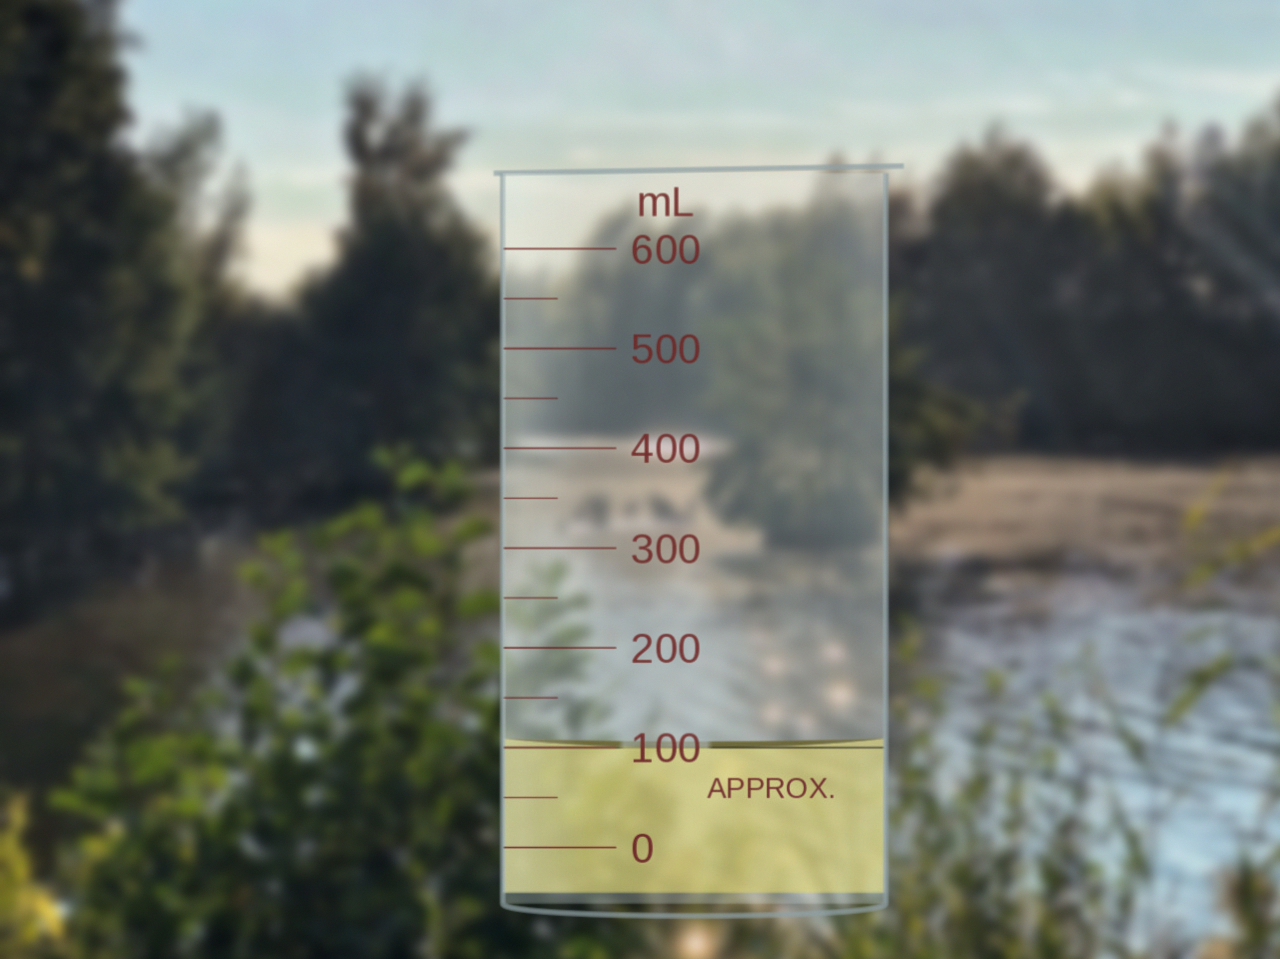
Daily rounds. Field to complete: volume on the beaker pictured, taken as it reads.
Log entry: 100 mL
